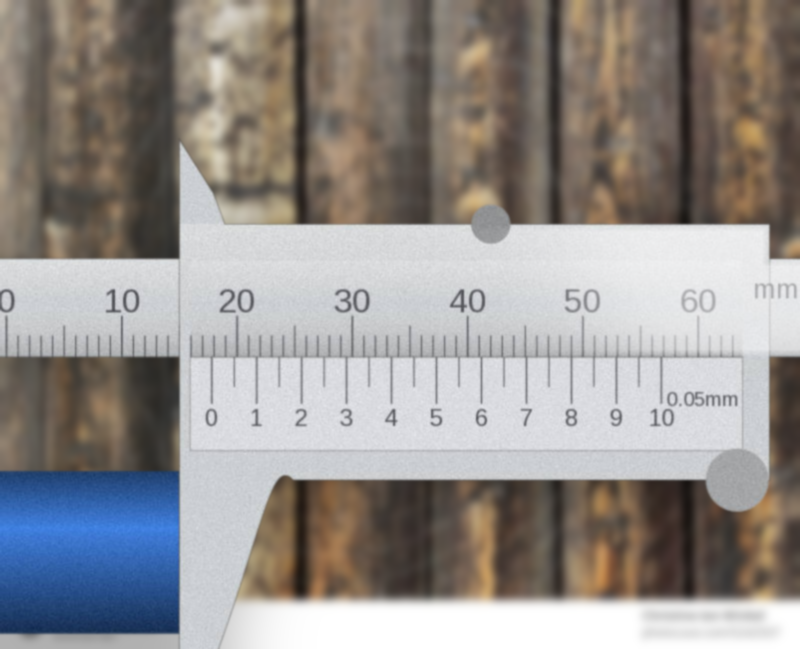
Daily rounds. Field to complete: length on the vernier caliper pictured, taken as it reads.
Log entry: 17.8 mm
